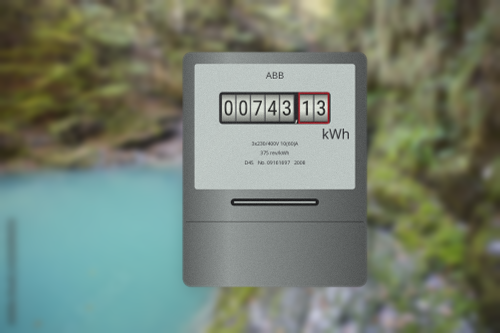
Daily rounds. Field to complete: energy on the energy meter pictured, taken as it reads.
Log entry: 743.13 kWh
